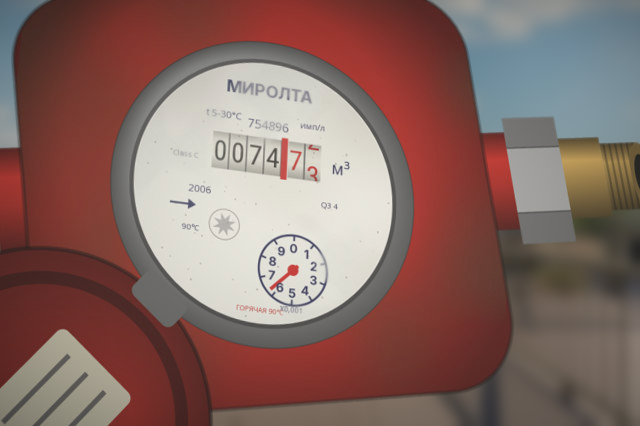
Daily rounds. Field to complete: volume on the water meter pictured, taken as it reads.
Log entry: 74.726 m³
